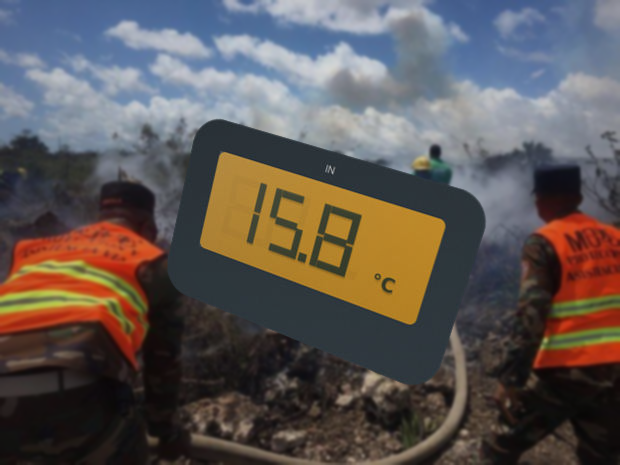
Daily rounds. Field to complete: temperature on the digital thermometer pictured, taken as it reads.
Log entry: 15.8 °C
